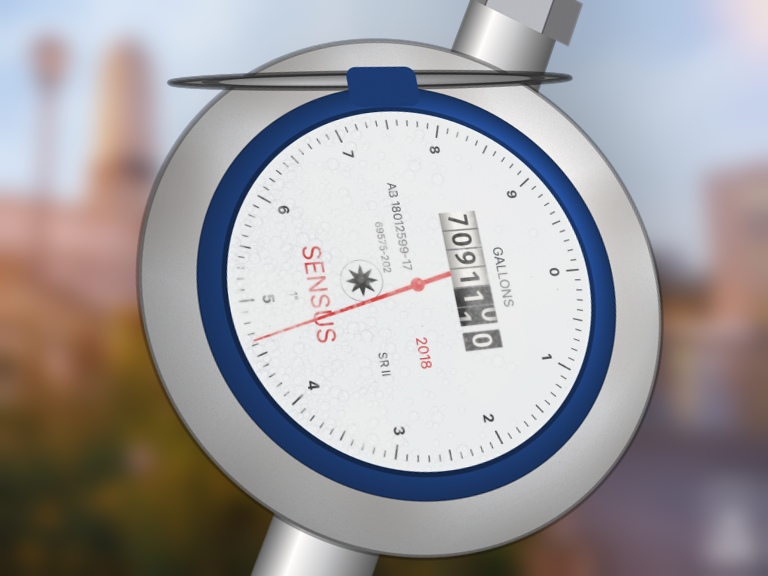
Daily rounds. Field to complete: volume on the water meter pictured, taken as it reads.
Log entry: 7091104.6 gal
